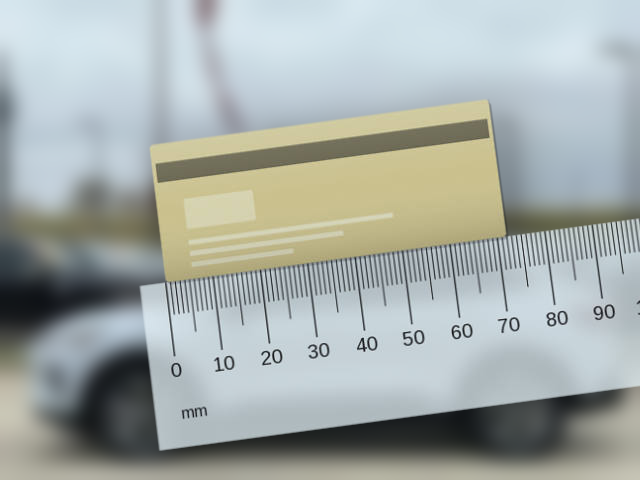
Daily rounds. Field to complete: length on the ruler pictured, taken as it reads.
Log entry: 72 mm
